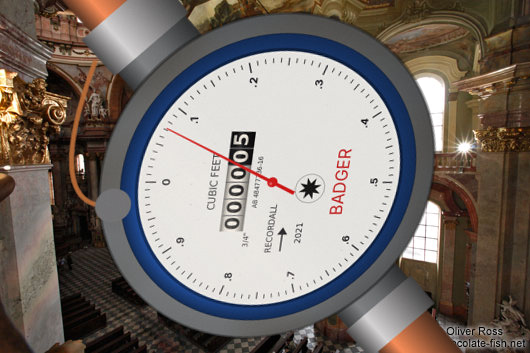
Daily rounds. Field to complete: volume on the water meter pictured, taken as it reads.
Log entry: 5.07 ft³
